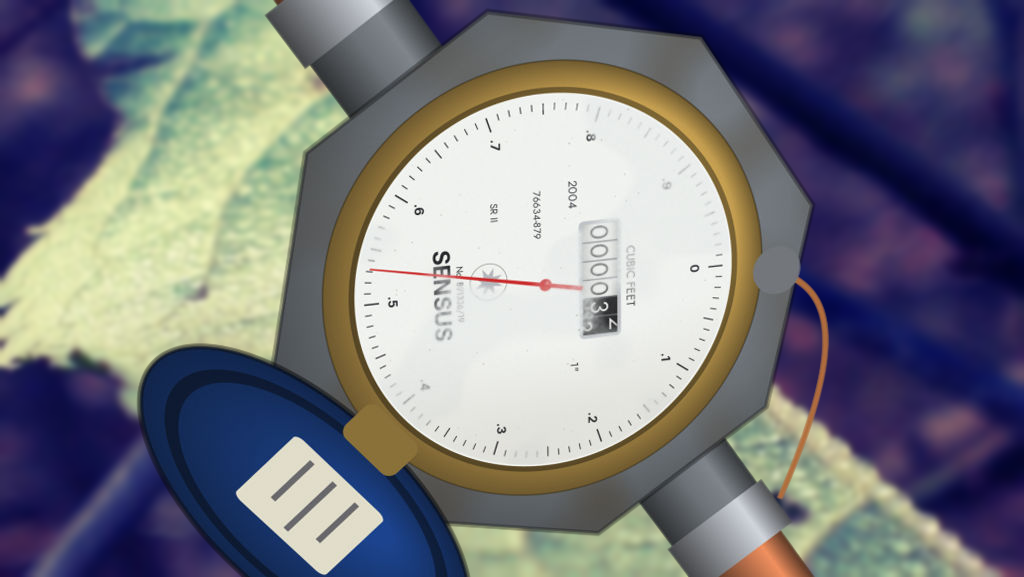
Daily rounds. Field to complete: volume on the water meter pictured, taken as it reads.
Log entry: 32.53 ft³
